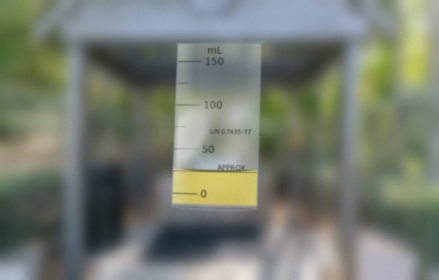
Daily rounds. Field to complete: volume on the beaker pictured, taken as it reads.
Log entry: 25 mL
